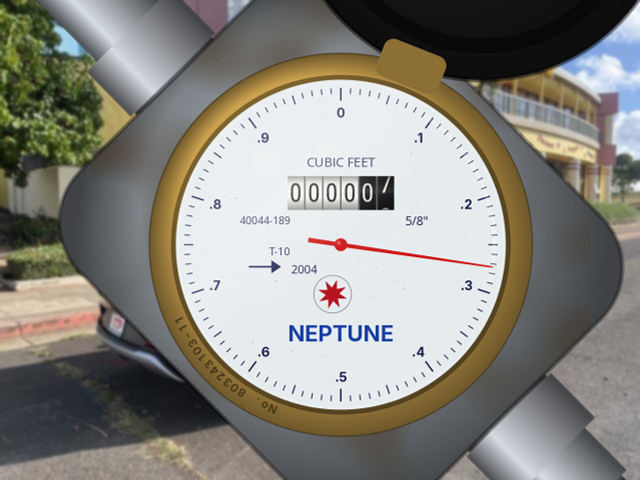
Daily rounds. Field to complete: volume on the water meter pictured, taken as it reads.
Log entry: 7.27 ft³
